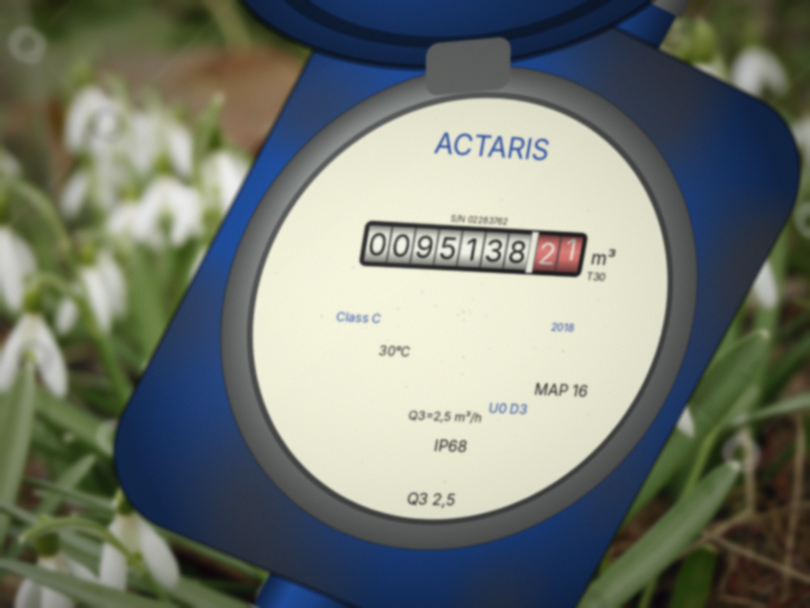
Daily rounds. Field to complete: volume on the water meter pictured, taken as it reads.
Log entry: 95138.21 m³
